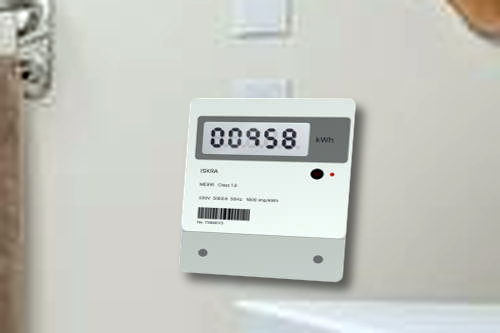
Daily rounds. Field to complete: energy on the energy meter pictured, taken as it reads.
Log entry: 958 kWh
